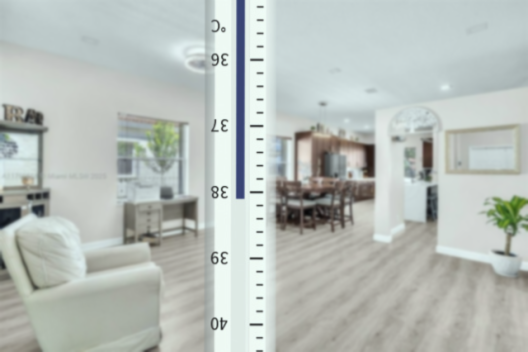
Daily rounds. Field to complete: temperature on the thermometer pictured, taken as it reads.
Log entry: 38.1 °C
